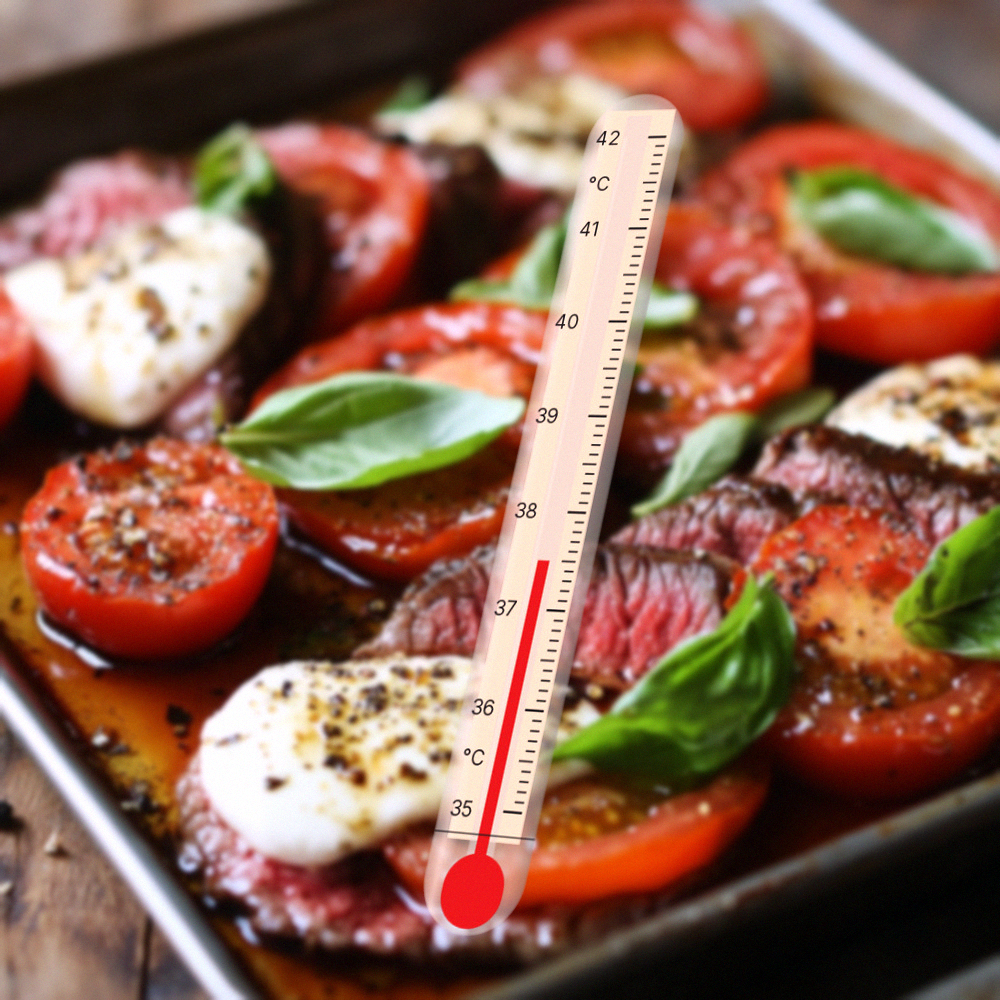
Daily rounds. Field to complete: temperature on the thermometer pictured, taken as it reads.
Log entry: 37.5 °C
